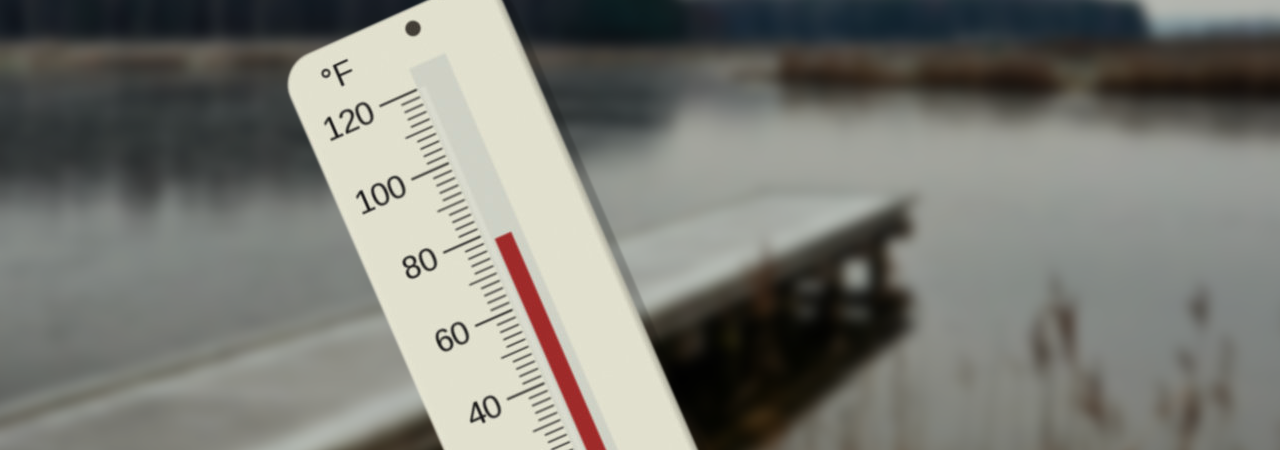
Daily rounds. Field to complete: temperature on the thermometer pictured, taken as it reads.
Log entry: 78 °F
